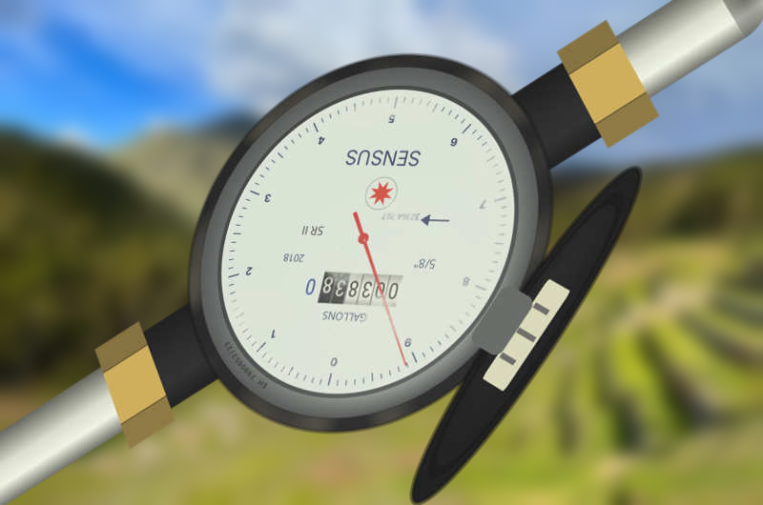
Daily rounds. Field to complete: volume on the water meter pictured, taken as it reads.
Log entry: 38379.1 gal
